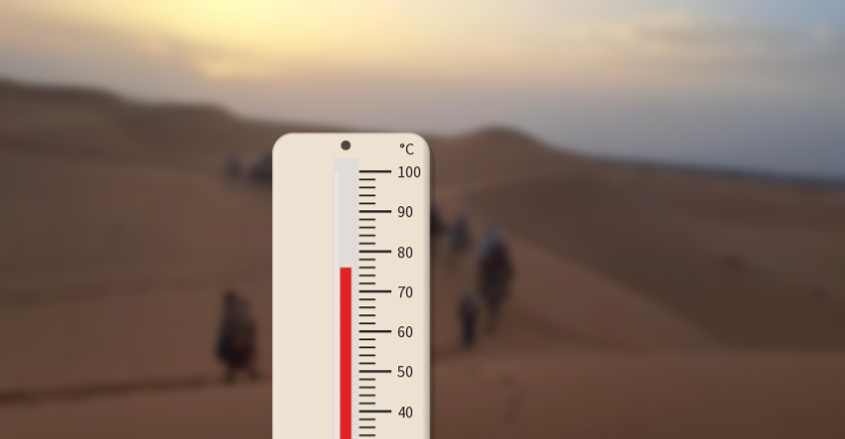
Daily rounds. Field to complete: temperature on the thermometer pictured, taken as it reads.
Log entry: 76 °C
